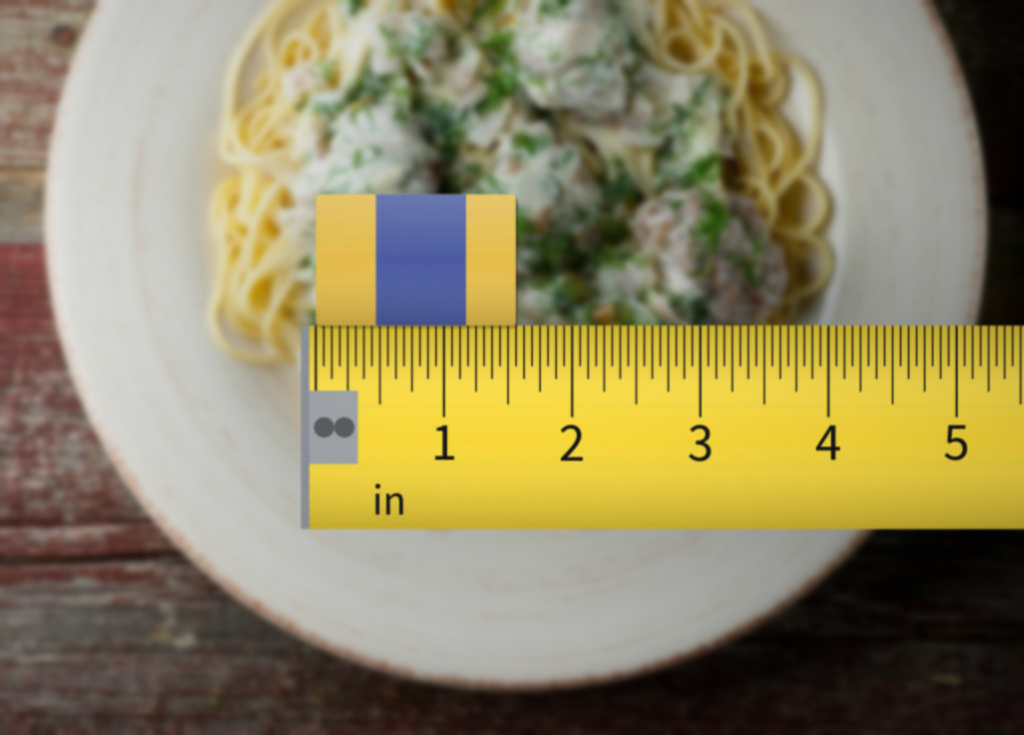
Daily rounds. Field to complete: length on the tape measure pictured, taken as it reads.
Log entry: 1.5625 in
